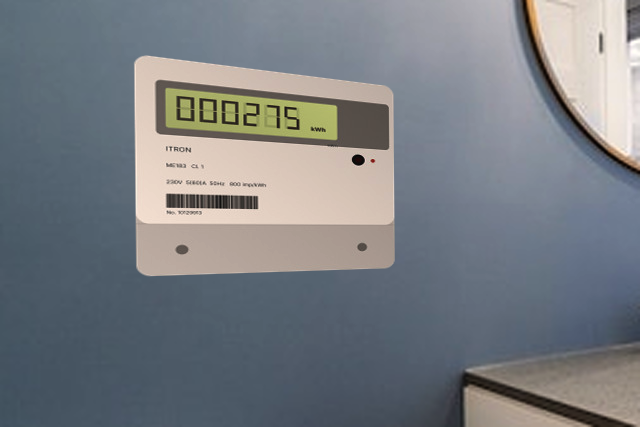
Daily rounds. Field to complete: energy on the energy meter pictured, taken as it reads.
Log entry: 275 kWh
